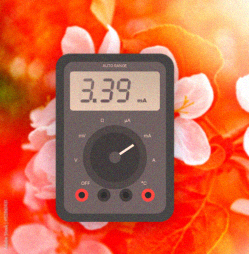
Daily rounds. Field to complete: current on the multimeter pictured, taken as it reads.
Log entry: 3.39 mA
